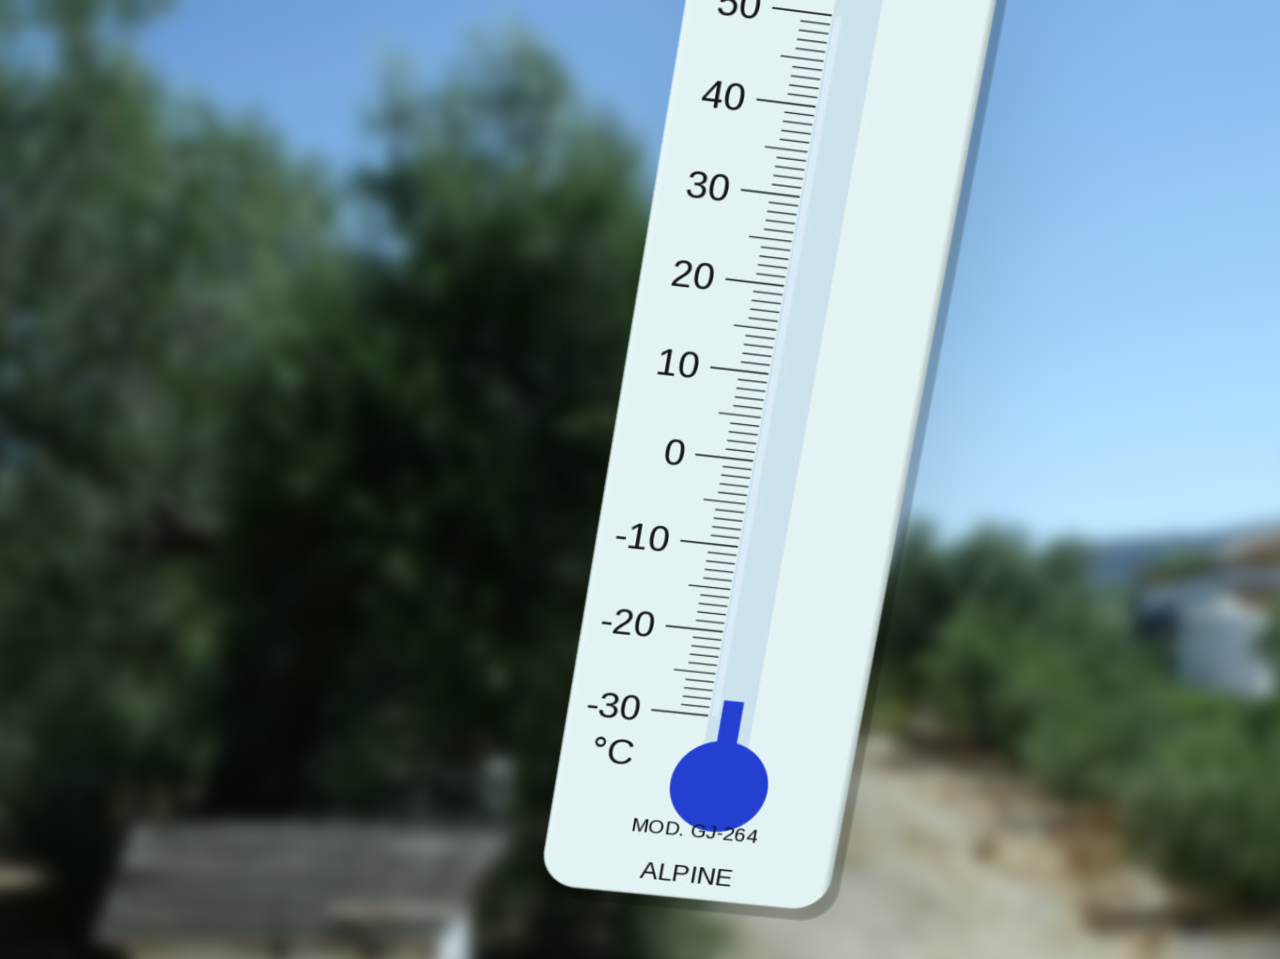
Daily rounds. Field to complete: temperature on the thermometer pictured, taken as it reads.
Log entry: -28 °C
